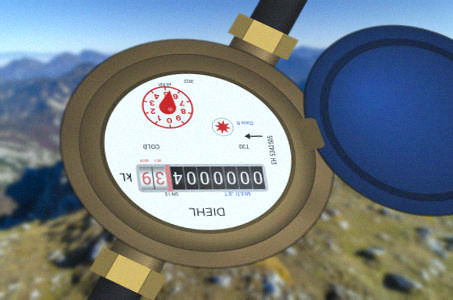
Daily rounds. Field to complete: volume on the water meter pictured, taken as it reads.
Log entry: 4.395 kL
